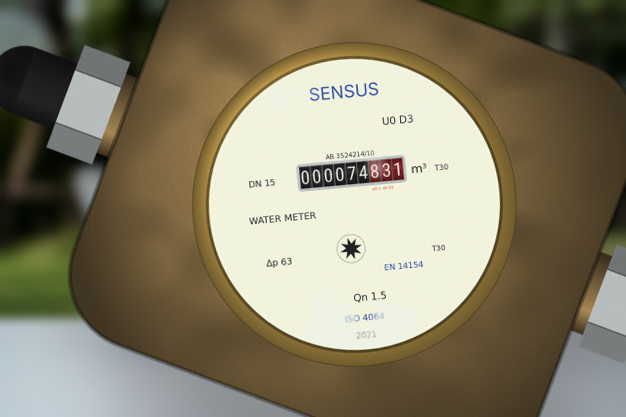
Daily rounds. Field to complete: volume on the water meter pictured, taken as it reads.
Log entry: 74.831 m³
